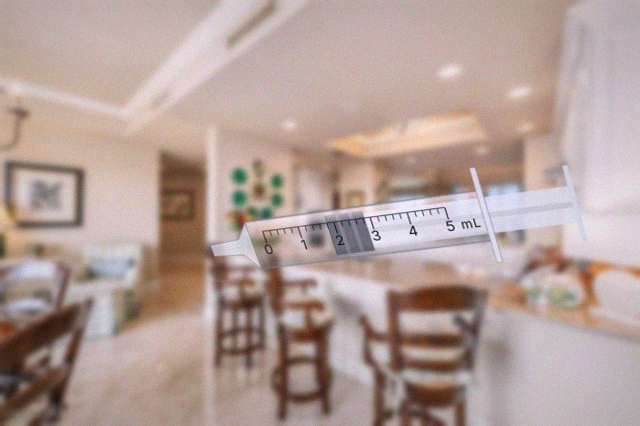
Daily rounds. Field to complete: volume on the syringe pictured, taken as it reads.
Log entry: 1.8 mL
